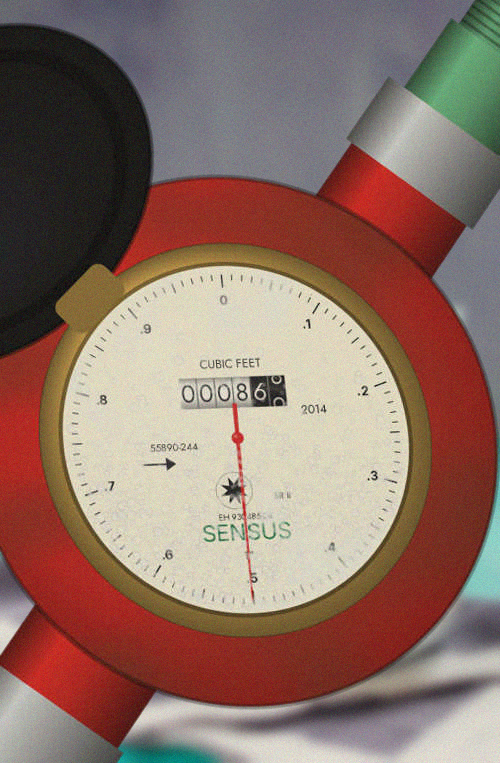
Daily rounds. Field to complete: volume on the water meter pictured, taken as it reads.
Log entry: 868.50 ft³
